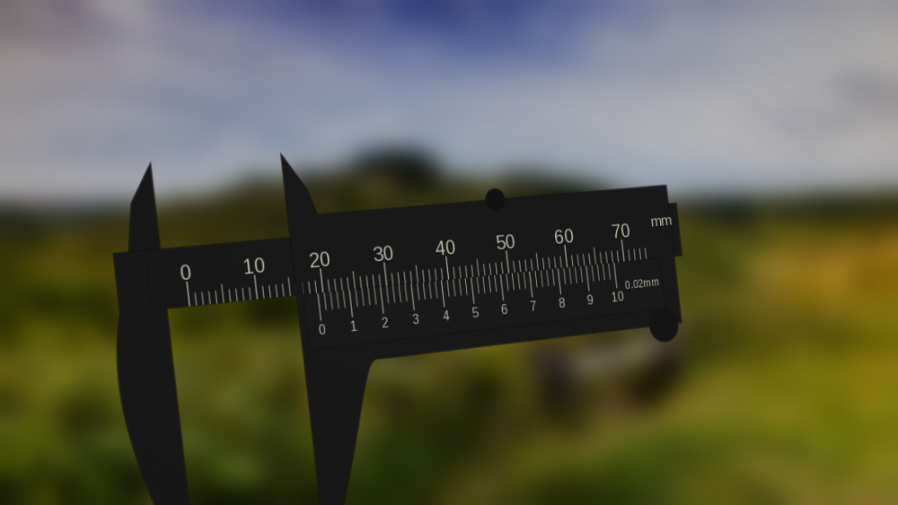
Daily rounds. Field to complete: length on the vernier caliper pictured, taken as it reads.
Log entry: 19.2 mm
